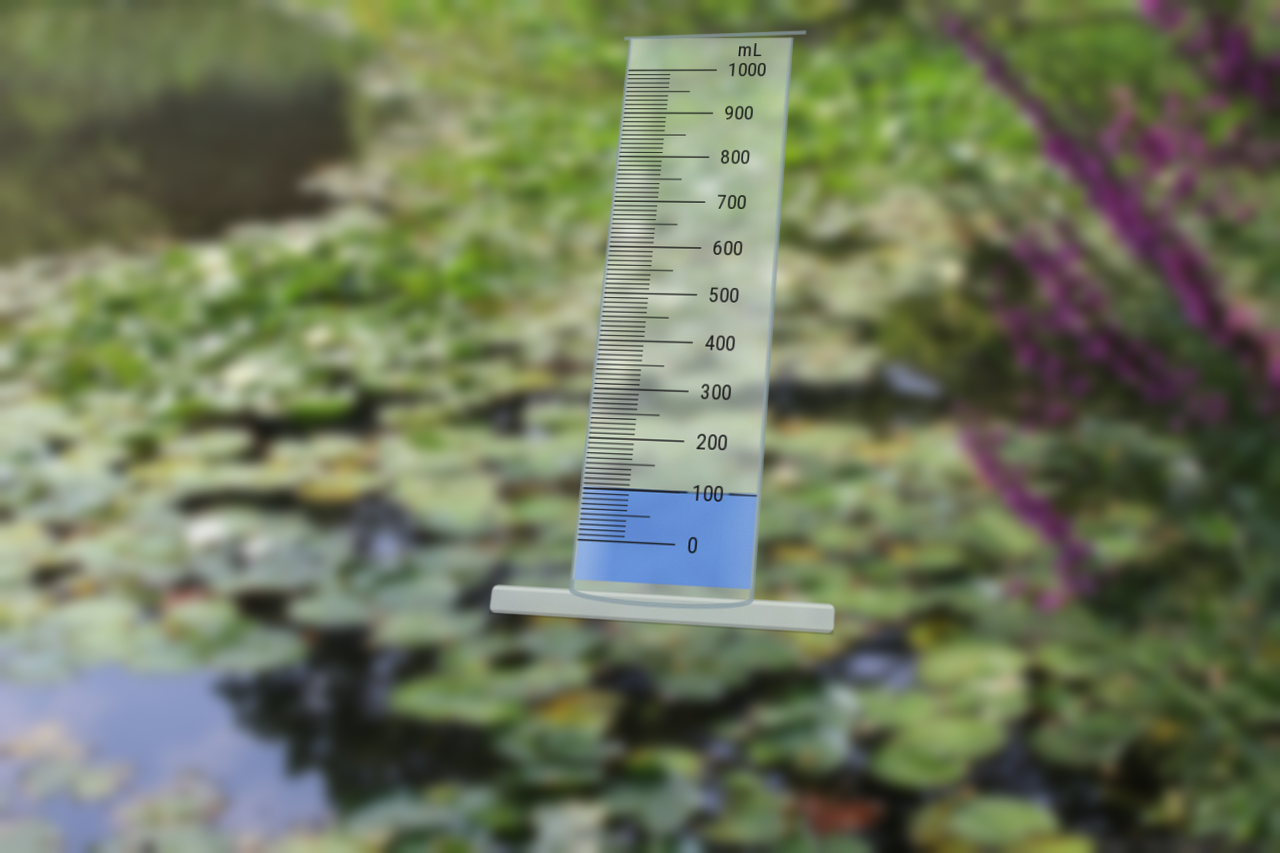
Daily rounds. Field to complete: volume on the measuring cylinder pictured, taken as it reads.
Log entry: 100 mL
